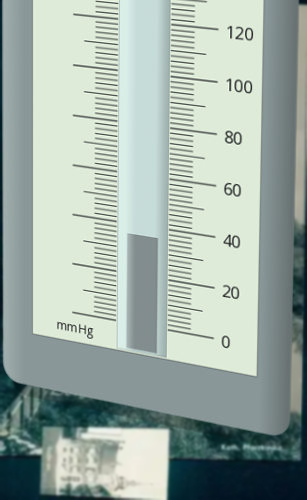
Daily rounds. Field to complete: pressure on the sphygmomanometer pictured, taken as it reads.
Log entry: 36 mmHg
